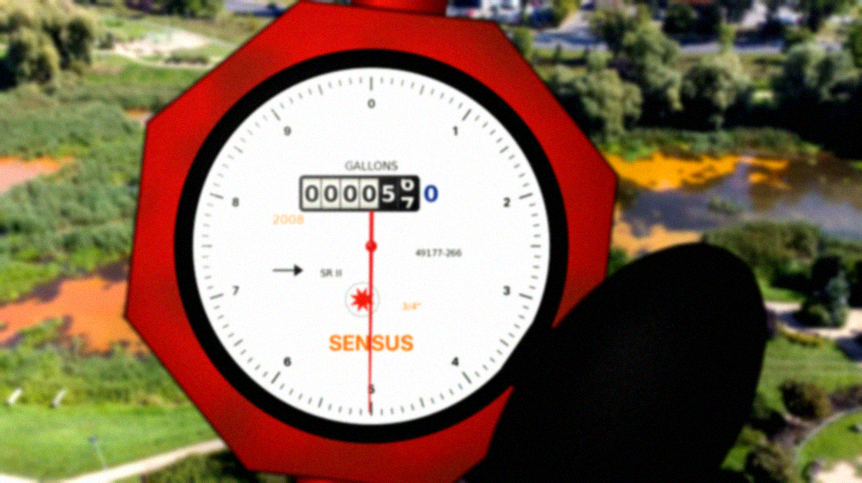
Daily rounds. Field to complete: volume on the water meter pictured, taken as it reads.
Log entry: 565.0 gal
